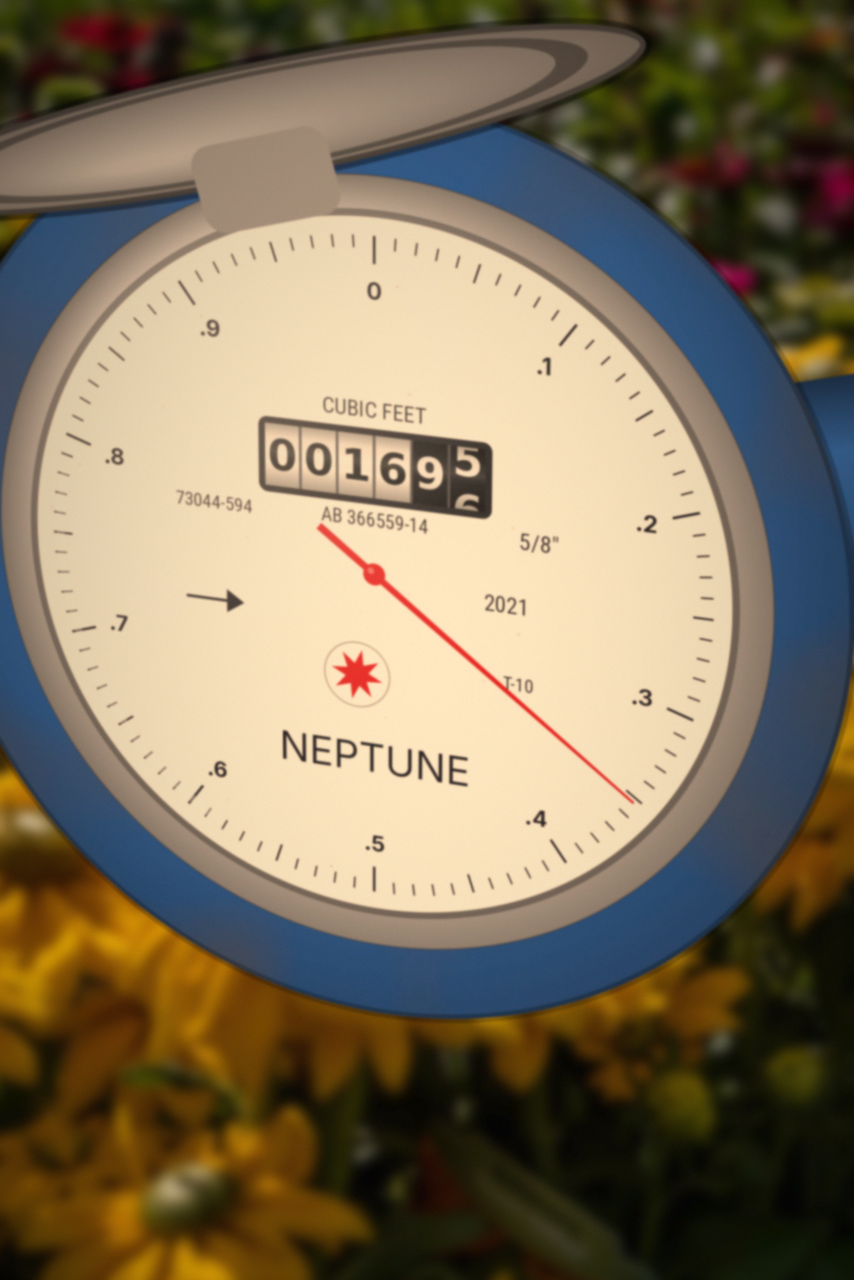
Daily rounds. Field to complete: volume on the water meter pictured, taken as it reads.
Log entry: 1695.35 ft³
